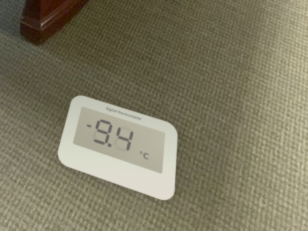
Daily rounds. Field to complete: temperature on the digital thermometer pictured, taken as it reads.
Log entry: -9.4 °C
